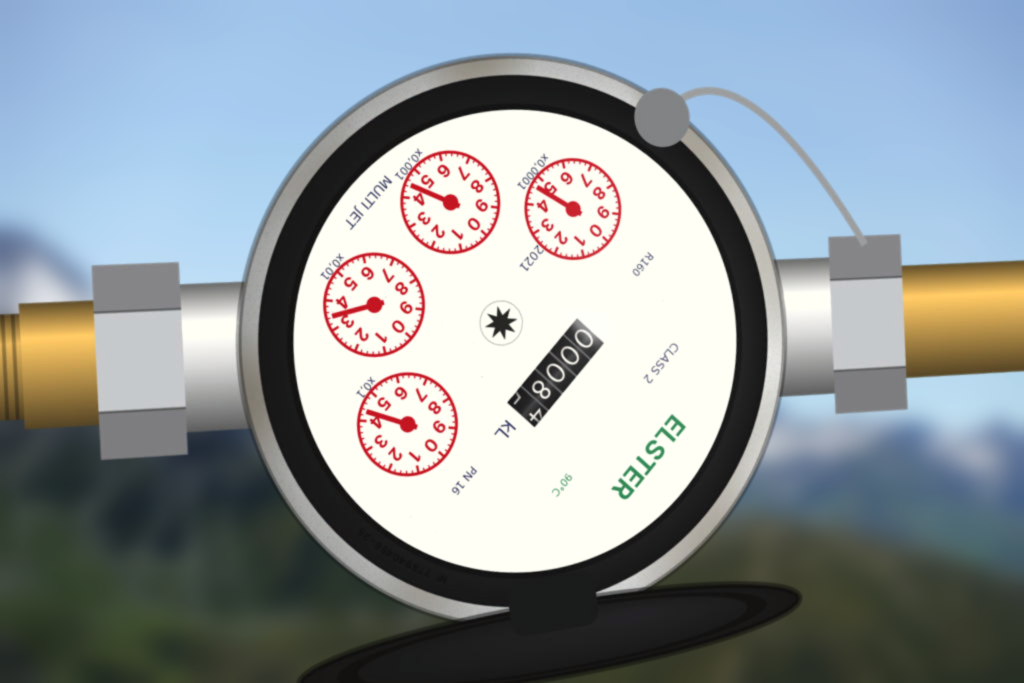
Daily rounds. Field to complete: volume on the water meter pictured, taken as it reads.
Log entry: 84.4344 kL
